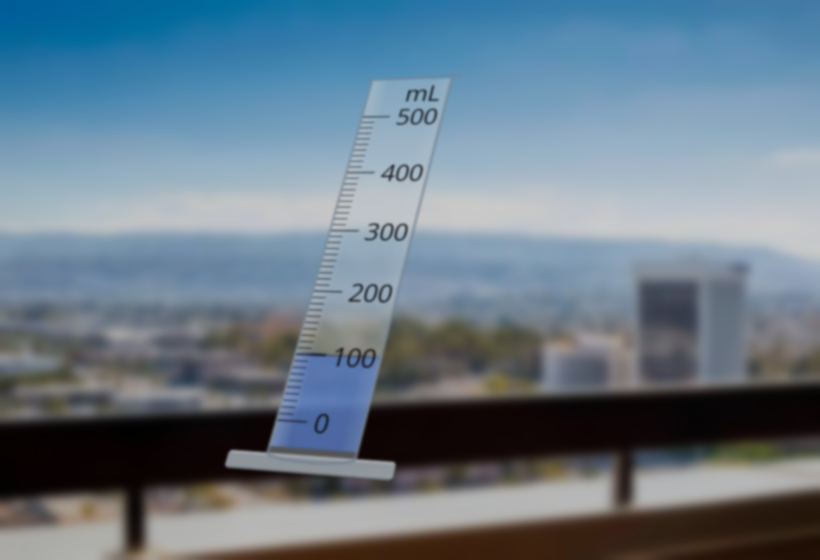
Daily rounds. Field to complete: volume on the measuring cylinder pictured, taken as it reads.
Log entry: 100 mL
